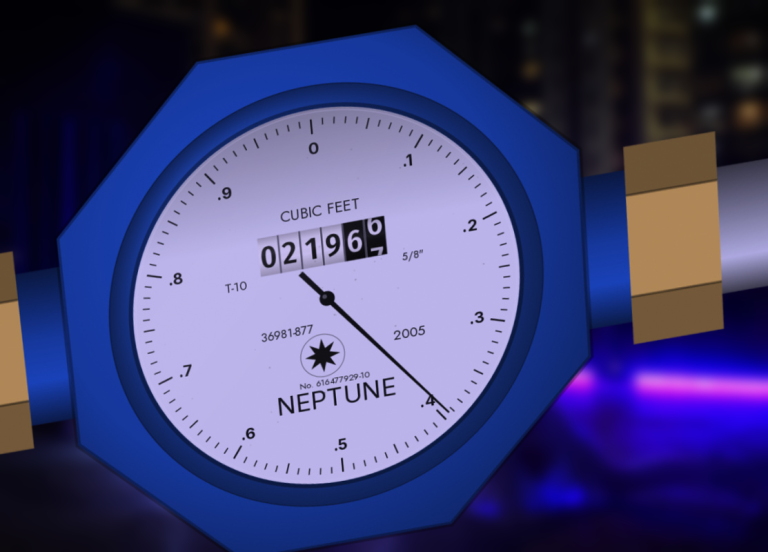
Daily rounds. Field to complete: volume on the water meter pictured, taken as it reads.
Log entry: 21966.39 ft³
